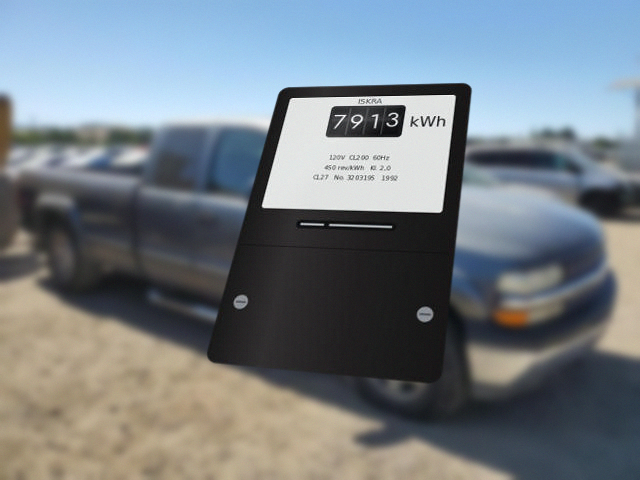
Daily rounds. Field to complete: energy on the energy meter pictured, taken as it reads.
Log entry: 7913 kWh
